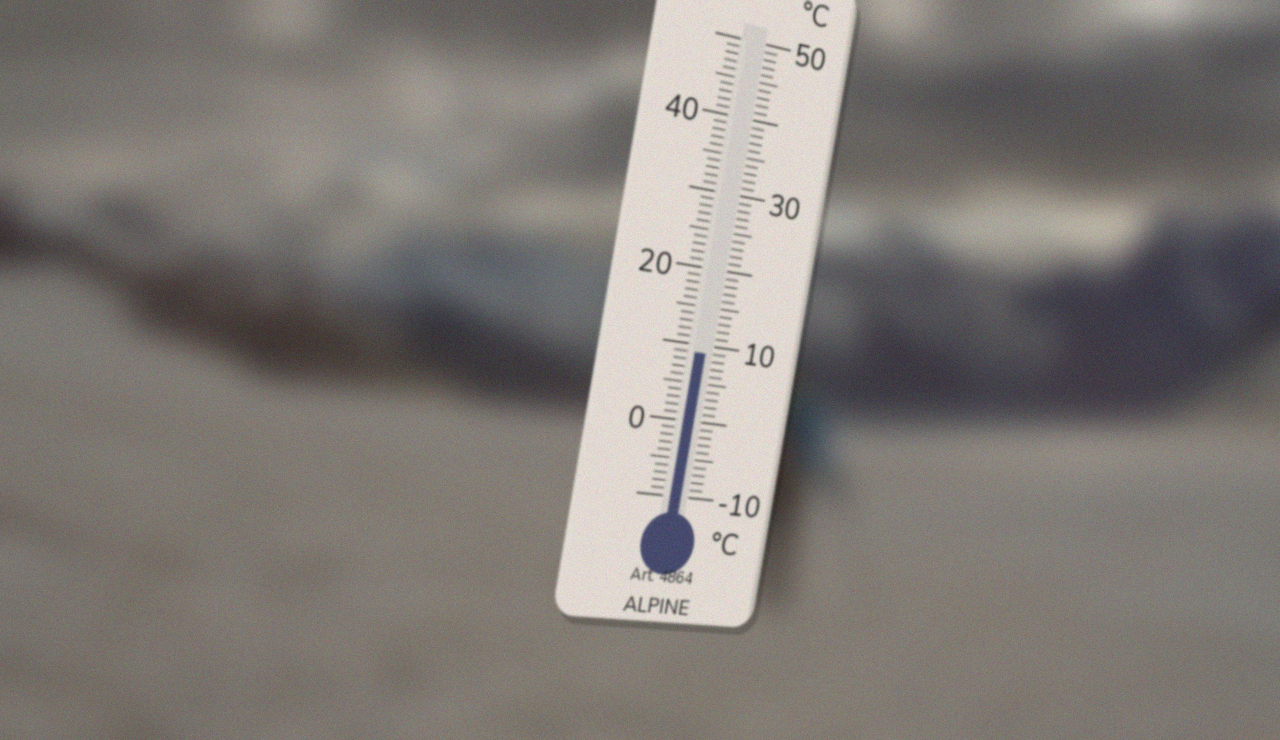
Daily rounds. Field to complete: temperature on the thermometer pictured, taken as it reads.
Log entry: 9 °C
